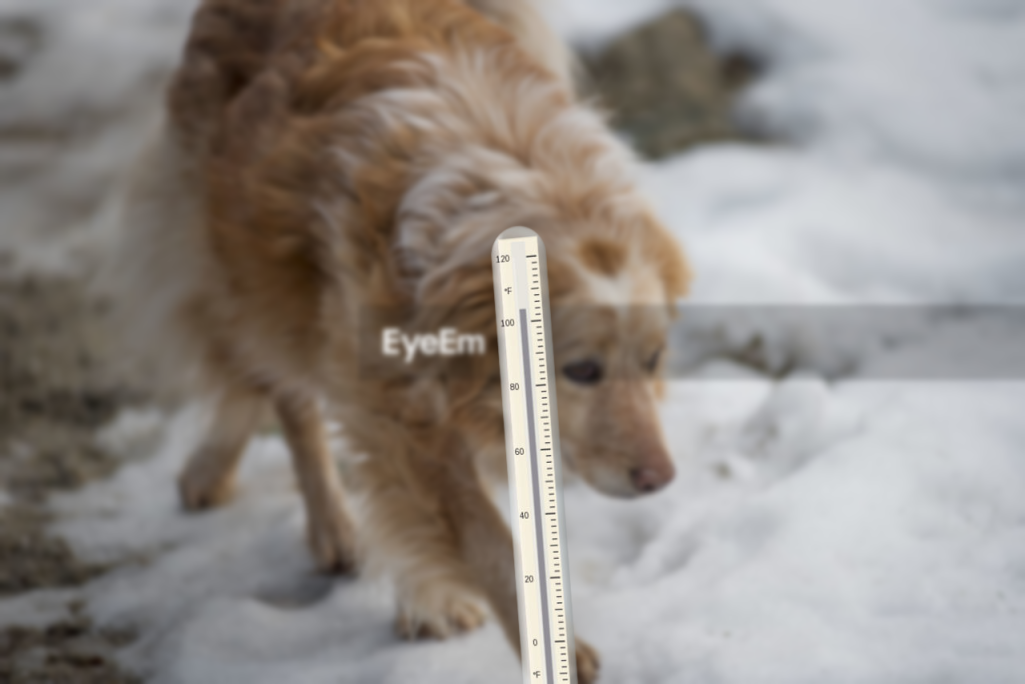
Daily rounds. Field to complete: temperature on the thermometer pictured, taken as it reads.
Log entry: 104 °F
